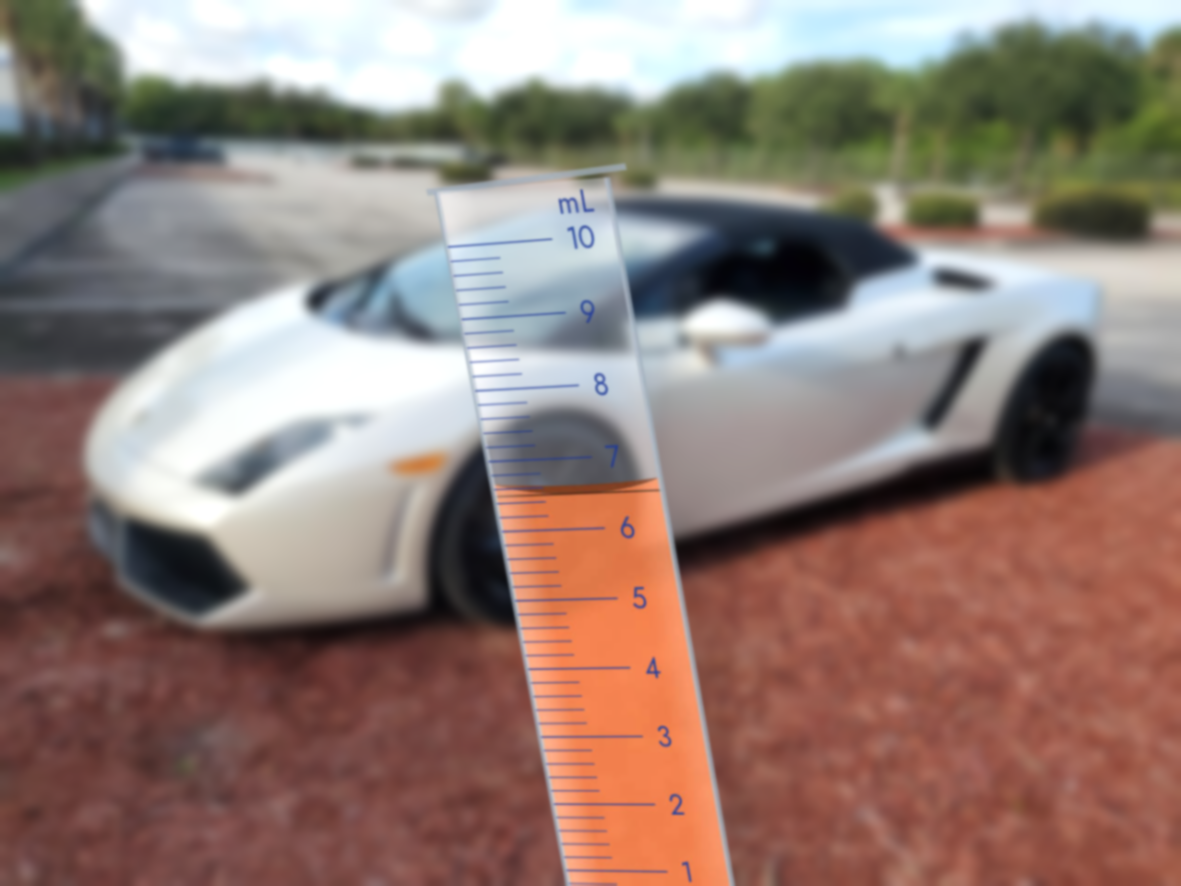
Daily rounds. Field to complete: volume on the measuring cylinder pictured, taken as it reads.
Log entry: 6.5 mL
